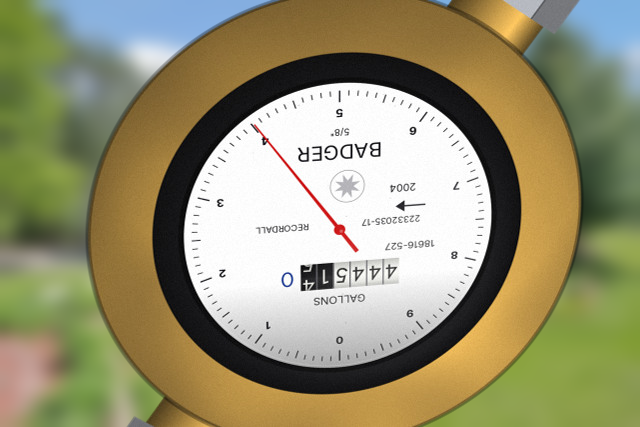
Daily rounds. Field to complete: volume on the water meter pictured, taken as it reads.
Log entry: 4445144.0 gal
